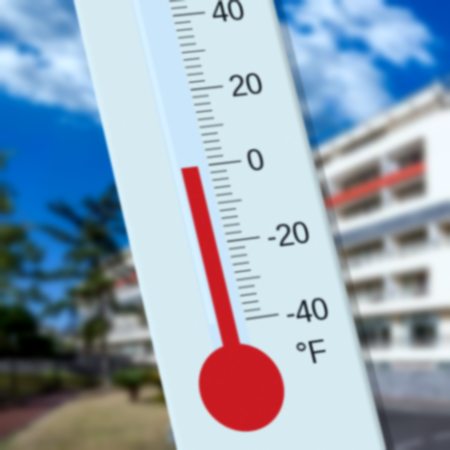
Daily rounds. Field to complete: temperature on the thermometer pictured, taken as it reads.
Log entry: 0 °F
